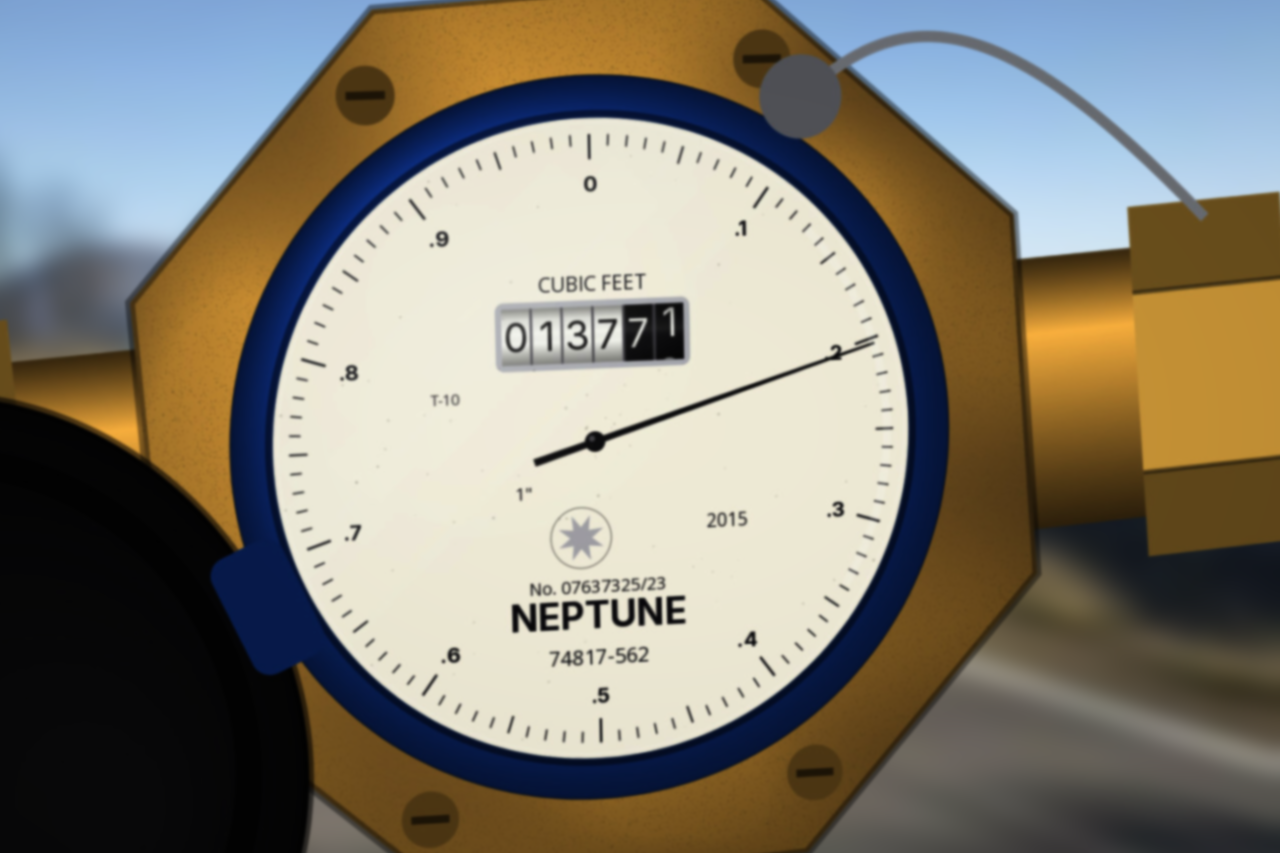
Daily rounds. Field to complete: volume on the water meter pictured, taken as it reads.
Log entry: 13771.20 ft³
